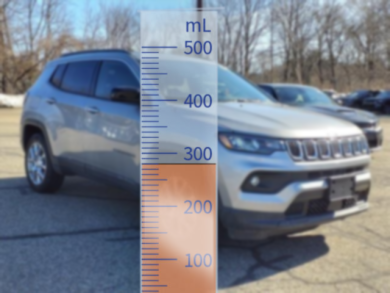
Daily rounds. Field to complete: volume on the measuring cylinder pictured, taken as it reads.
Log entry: 280 mL
